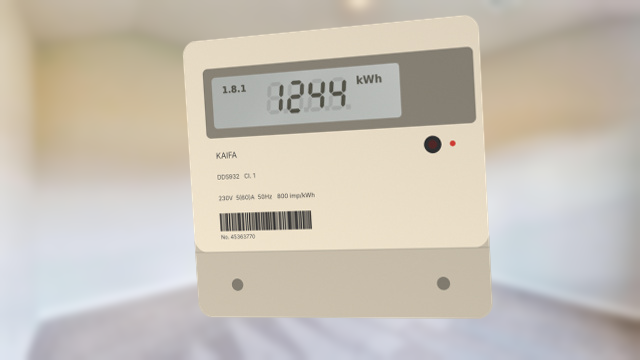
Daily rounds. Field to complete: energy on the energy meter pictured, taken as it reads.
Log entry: 1244 kWh
